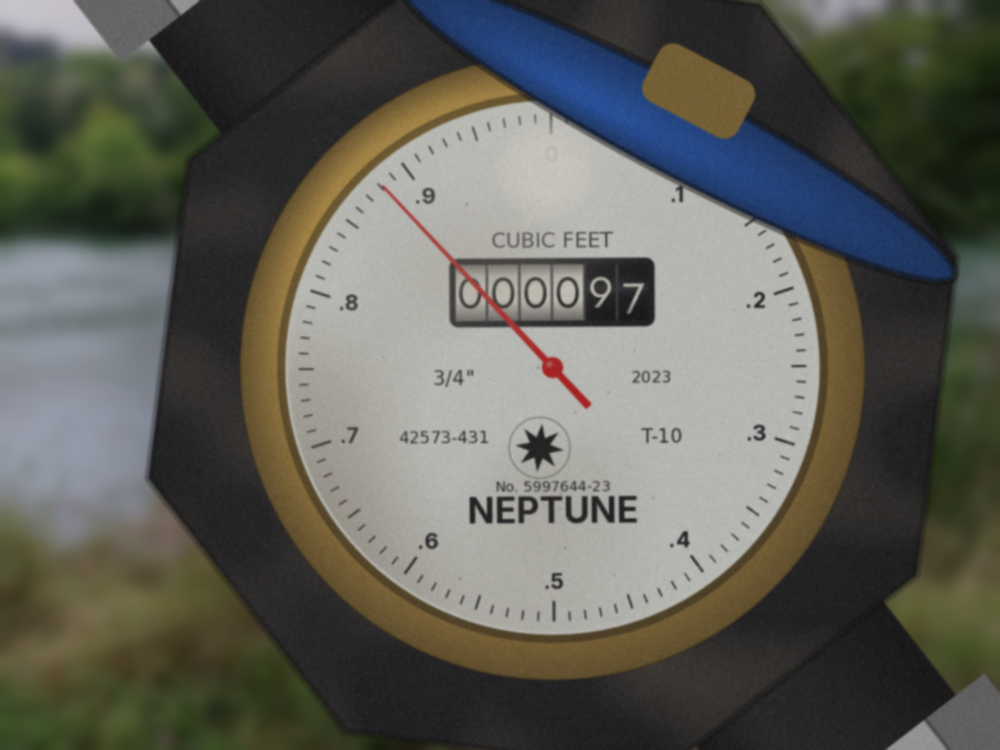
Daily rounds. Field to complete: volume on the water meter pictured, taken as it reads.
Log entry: 96.88 ft³
